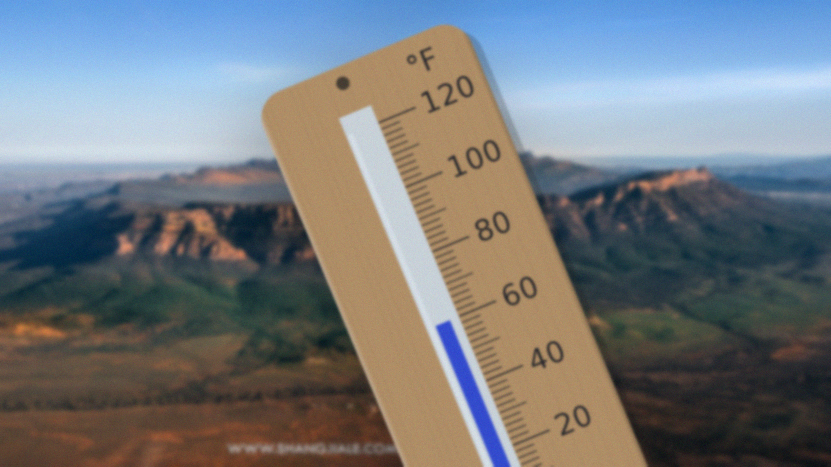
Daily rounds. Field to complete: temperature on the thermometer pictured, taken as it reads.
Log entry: 60 °F
